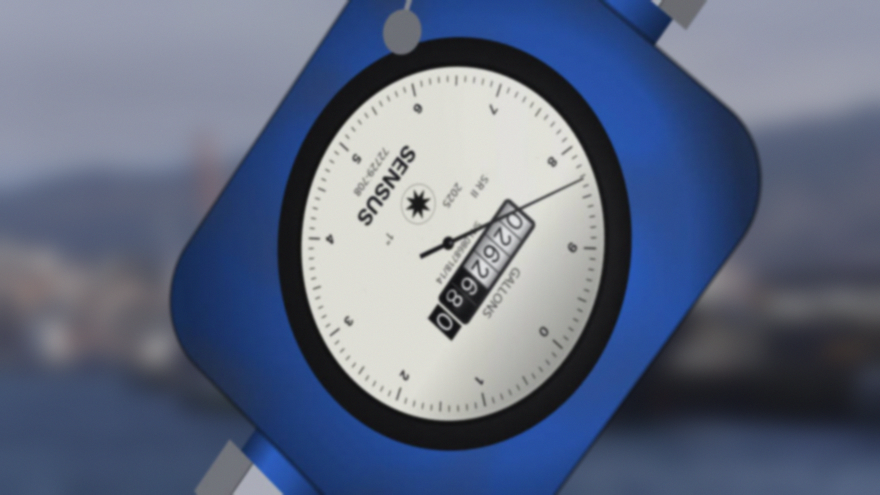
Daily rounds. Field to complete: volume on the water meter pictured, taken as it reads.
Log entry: 262678.3 gal
